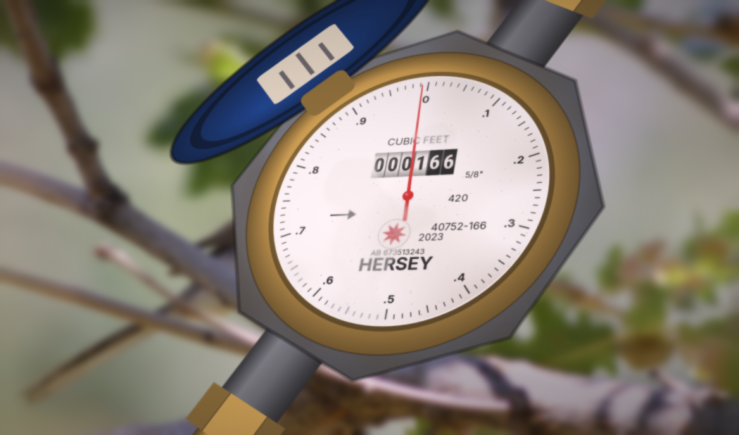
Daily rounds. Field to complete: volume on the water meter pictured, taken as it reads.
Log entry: 165.99 ft³
